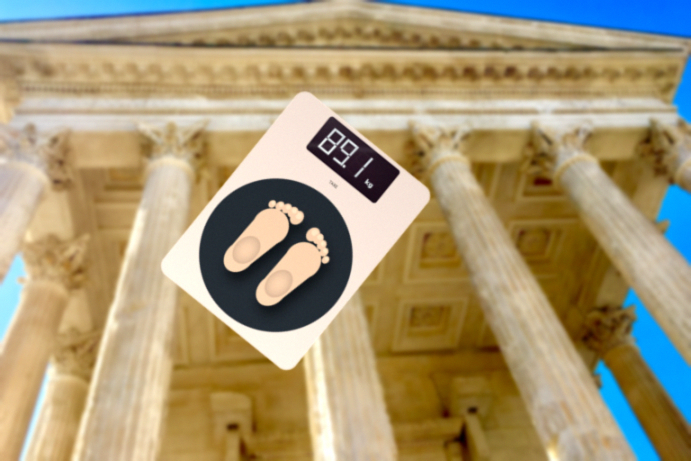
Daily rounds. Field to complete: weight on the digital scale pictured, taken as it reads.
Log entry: 89.1 kg
